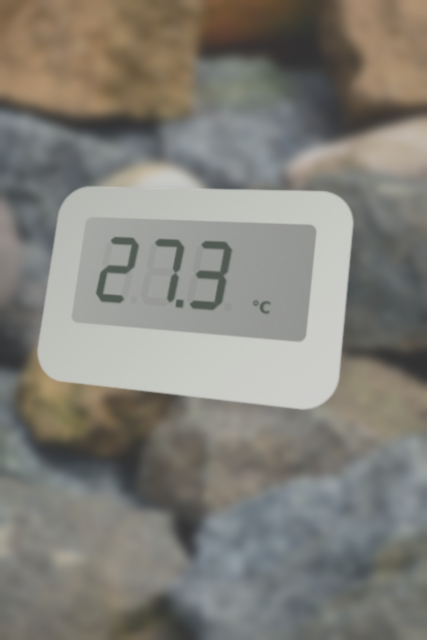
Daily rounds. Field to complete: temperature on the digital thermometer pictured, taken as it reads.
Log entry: 27.3 °C
